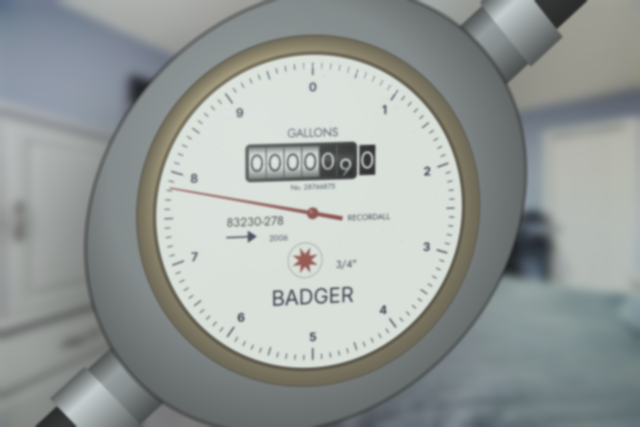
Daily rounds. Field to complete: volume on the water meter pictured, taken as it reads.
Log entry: 87.8 gal
